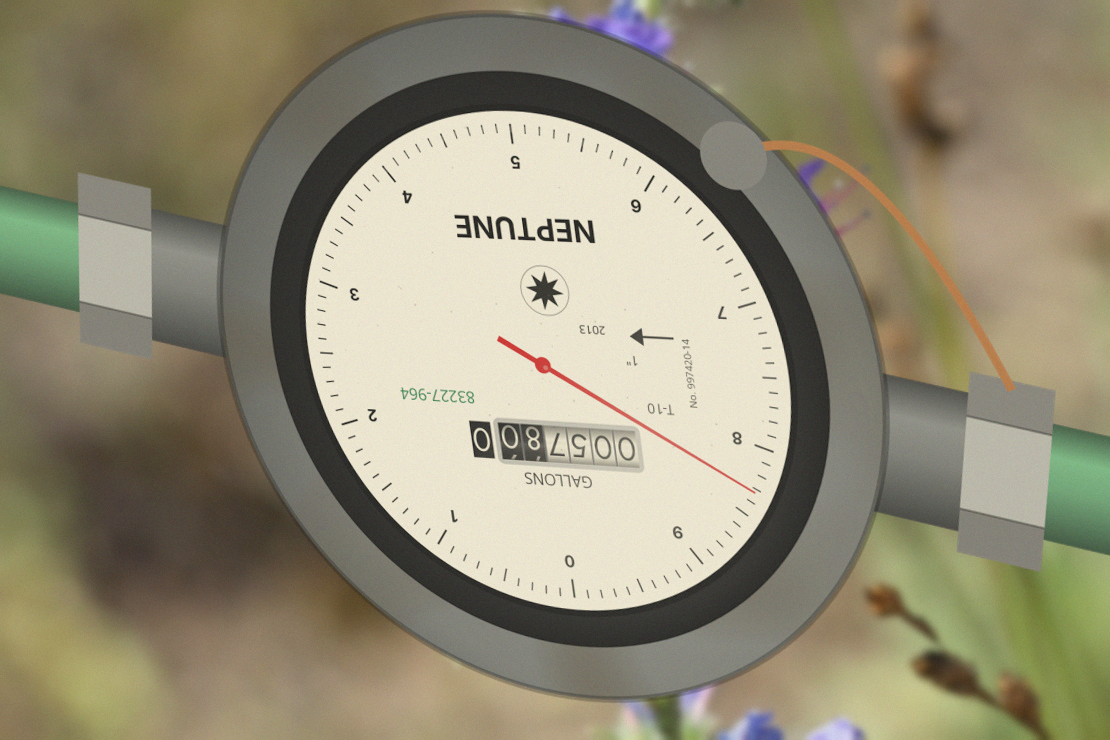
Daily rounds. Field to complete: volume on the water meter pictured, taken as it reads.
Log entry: 57798.3 gal
